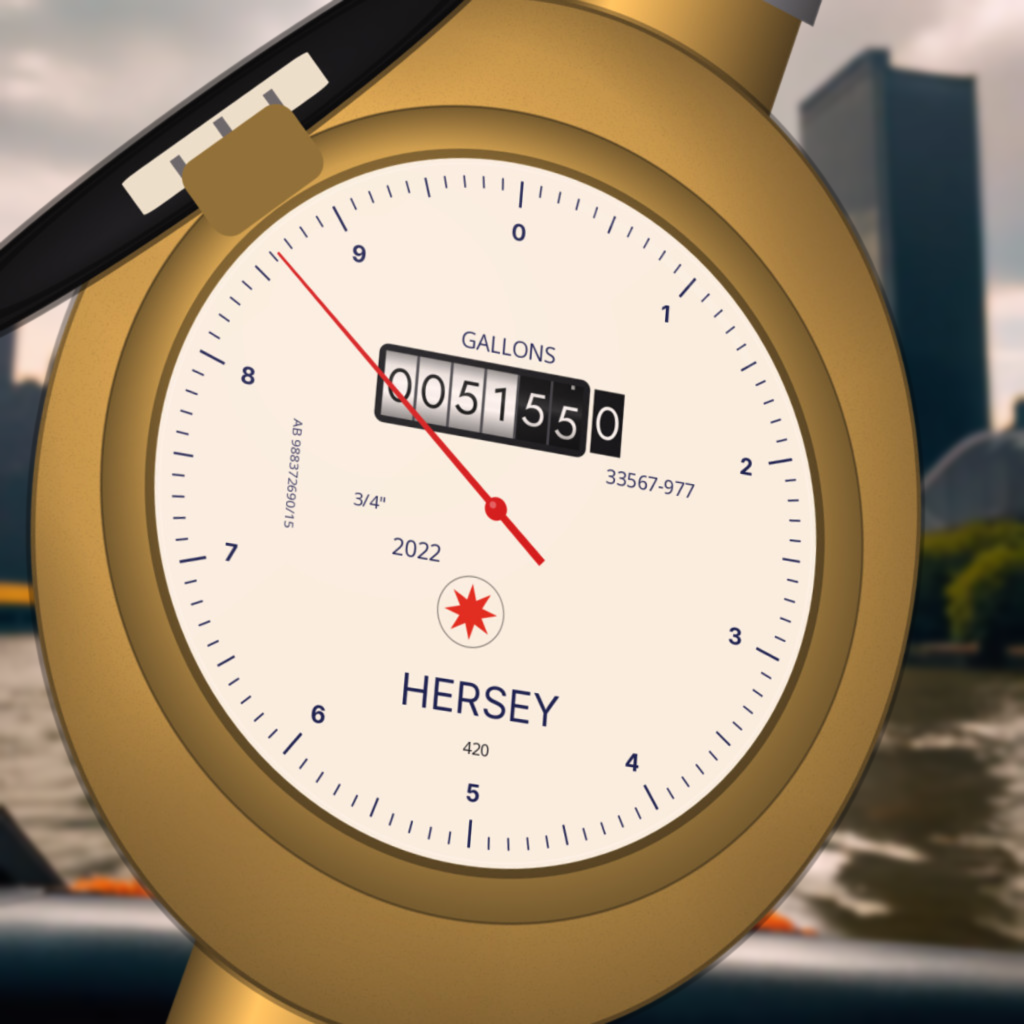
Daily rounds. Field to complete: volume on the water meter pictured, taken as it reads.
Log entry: 51548.6 gal
